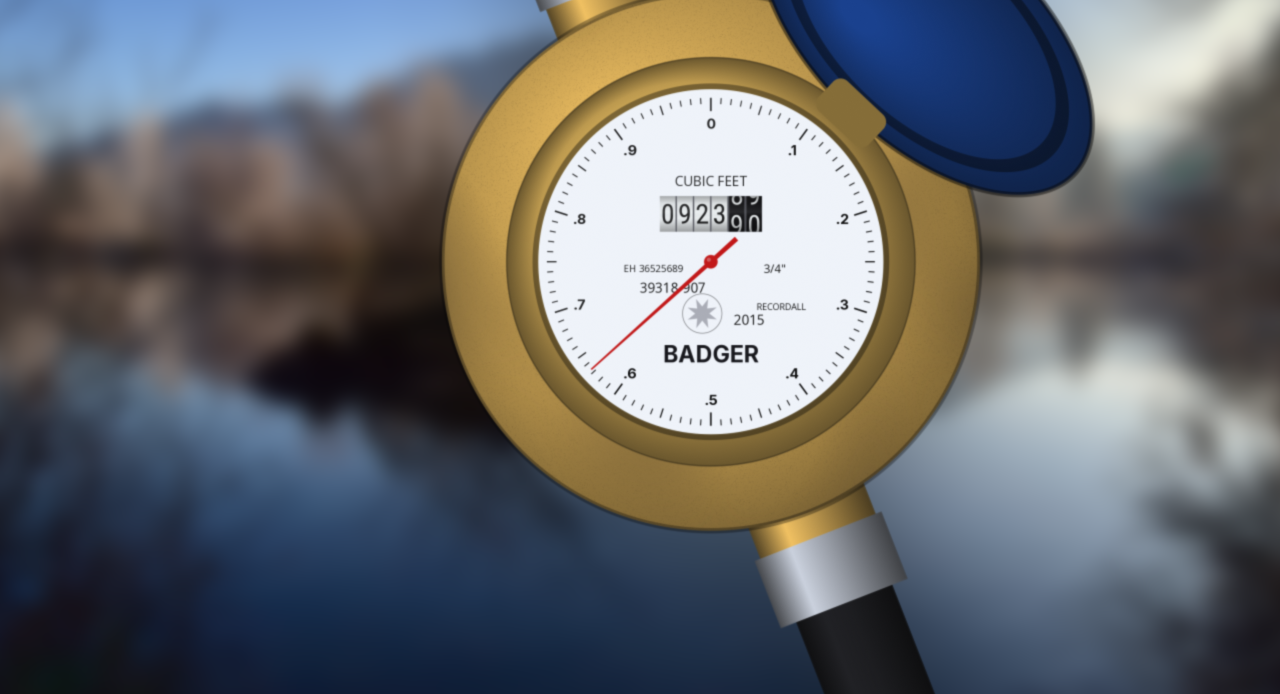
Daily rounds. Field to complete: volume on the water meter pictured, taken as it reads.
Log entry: 92389.63 ft³
